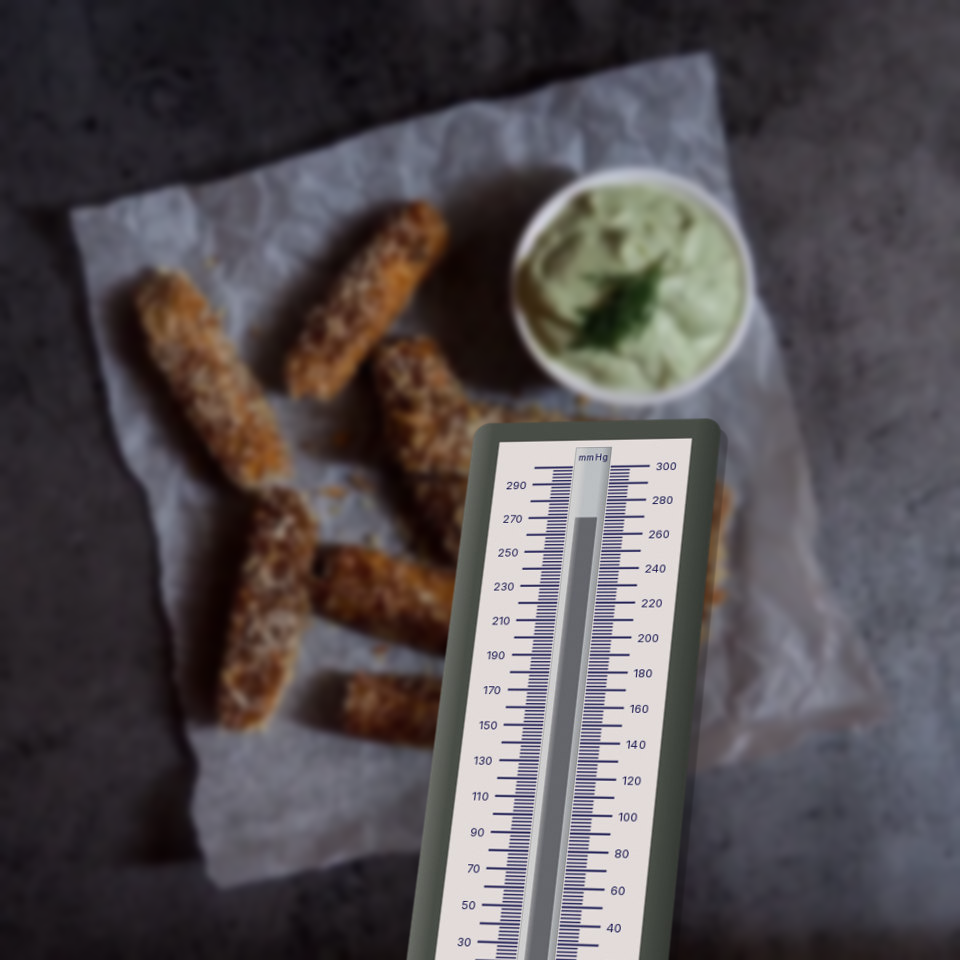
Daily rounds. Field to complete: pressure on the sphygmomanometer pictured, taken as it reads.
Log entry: 270 mmHg
